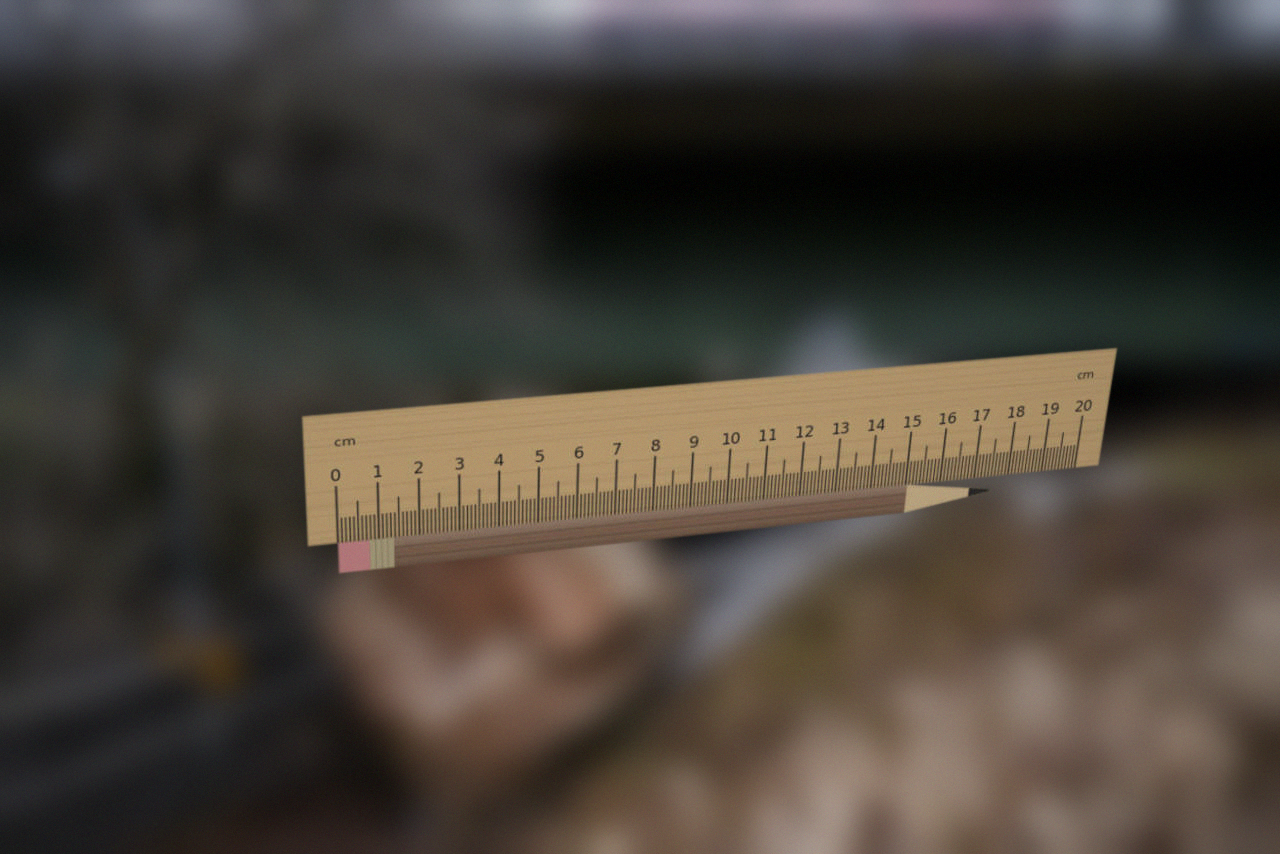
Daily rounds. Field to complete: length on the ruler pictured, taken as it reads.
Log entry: 17.5 cm
